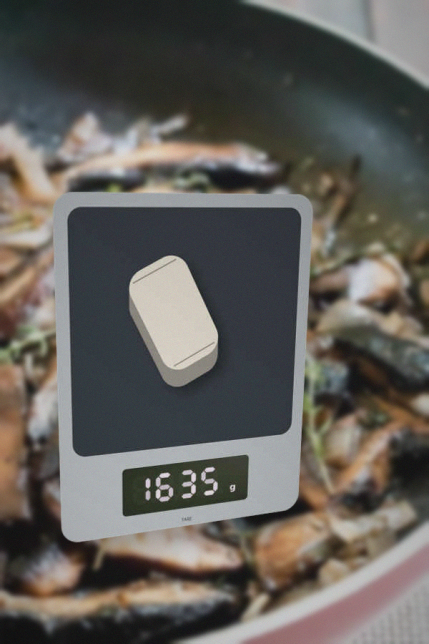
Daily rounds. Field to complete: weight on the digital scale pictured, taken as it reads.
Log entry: 1635 g
